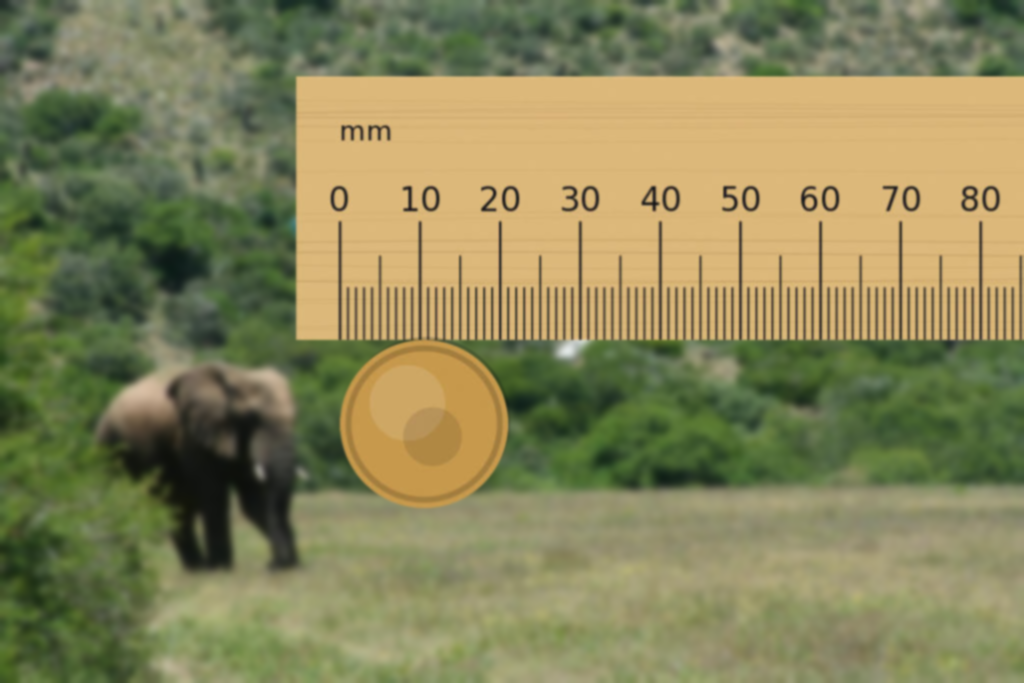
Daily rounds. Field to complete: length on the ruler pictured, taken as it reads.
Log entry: 21 mm
